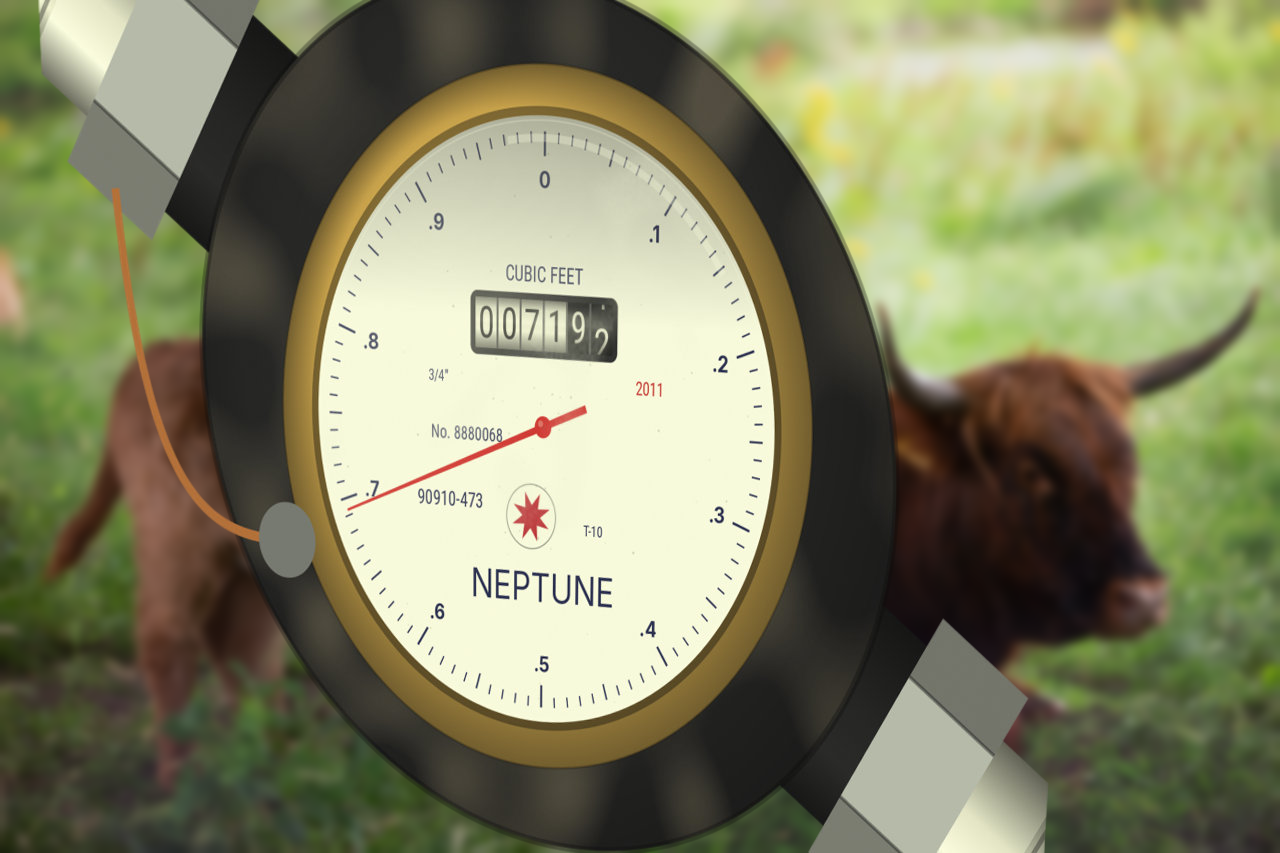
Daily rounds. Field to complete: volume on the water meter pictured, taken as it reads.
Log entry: 7191.69 ft³
